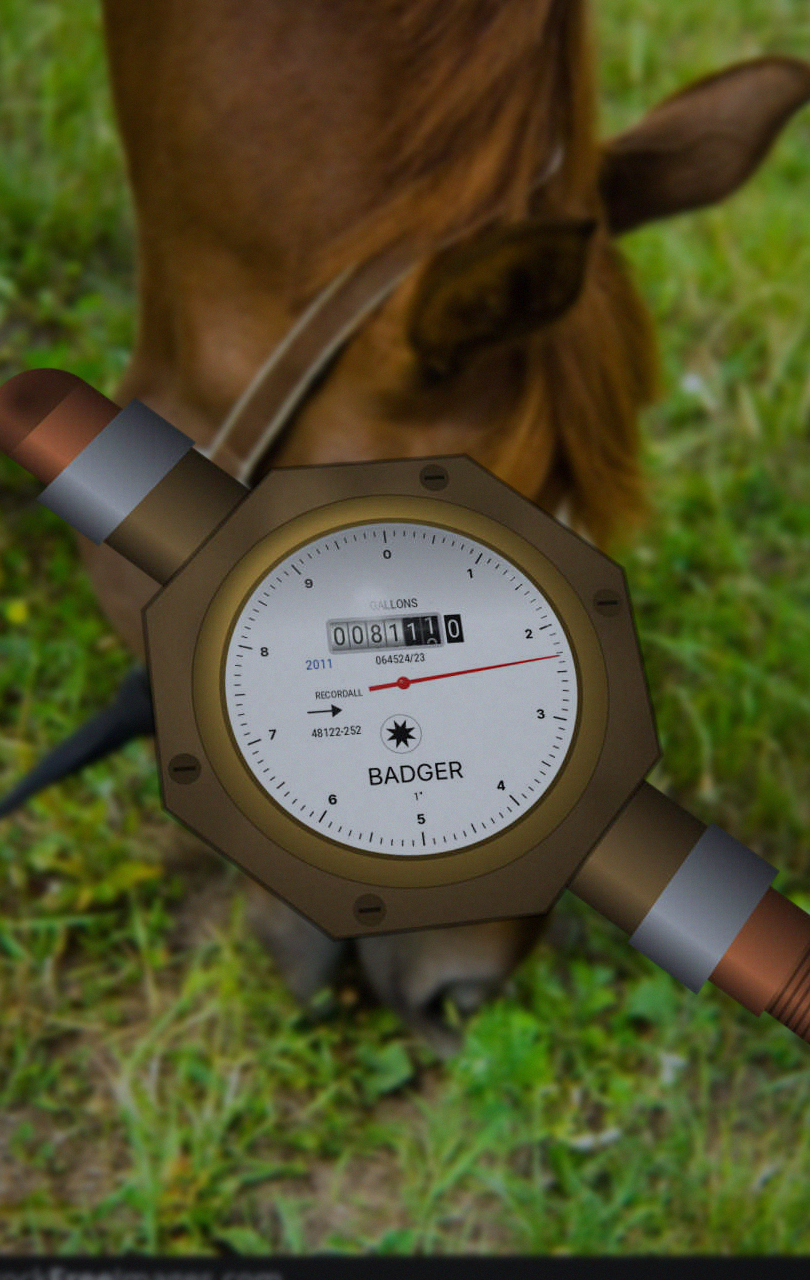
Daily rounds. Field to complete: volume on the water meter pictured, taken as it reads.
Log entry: 81112.3 gal
